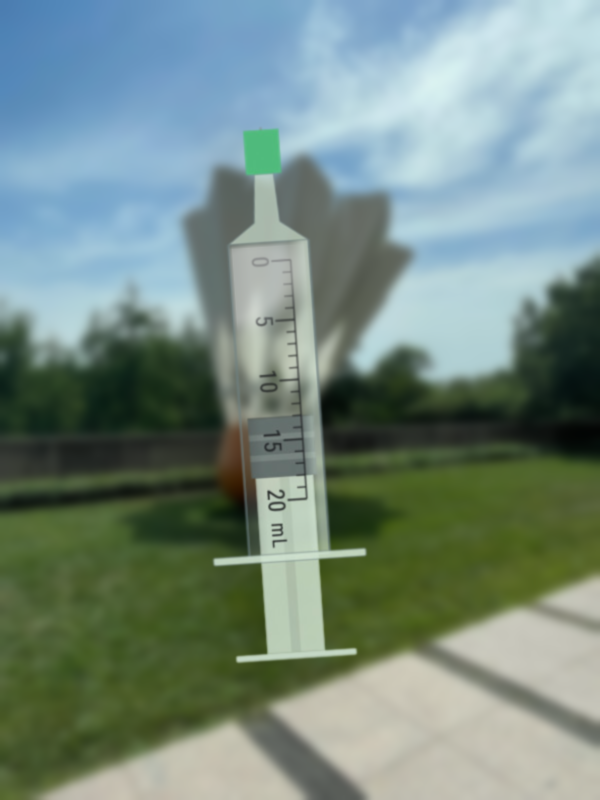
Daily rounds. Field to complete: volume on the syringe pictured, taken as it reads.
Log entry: 13 mL
